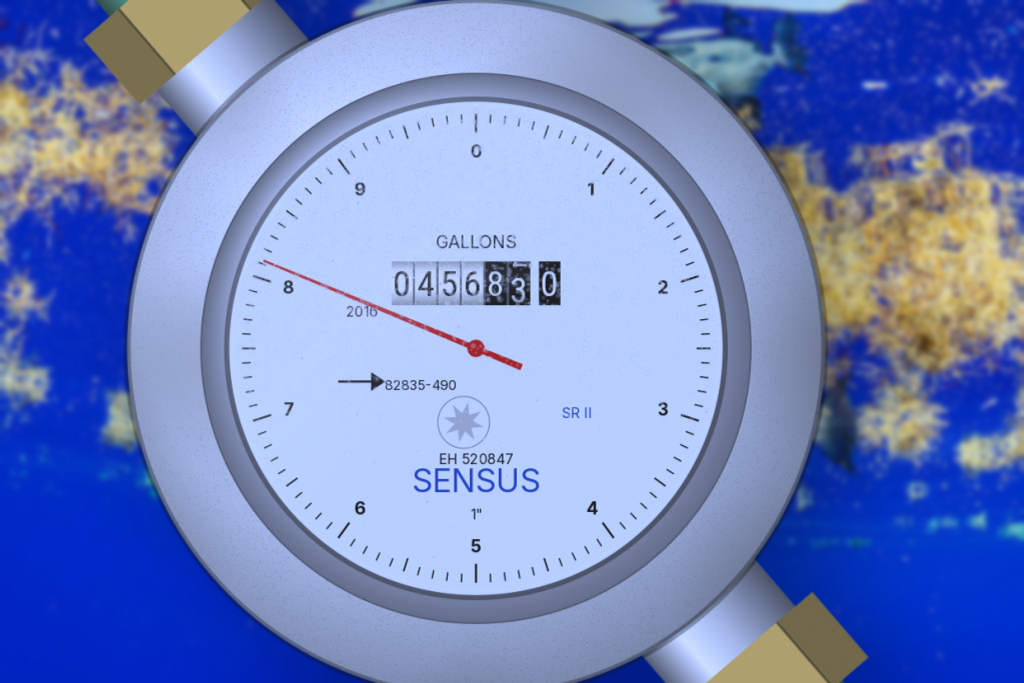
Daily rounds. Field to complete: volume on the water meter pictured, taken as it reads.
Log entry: 456828.1 gal
